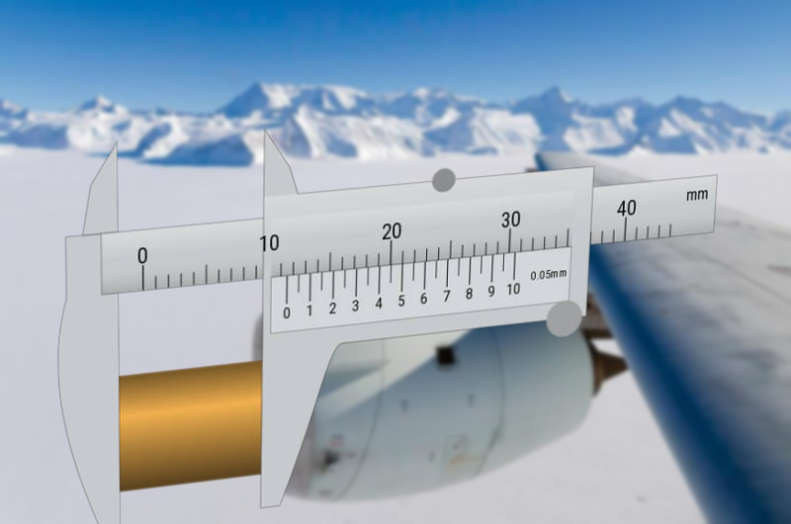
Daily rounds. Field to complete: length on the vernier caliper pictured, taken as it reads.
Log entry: 11.5 mm
